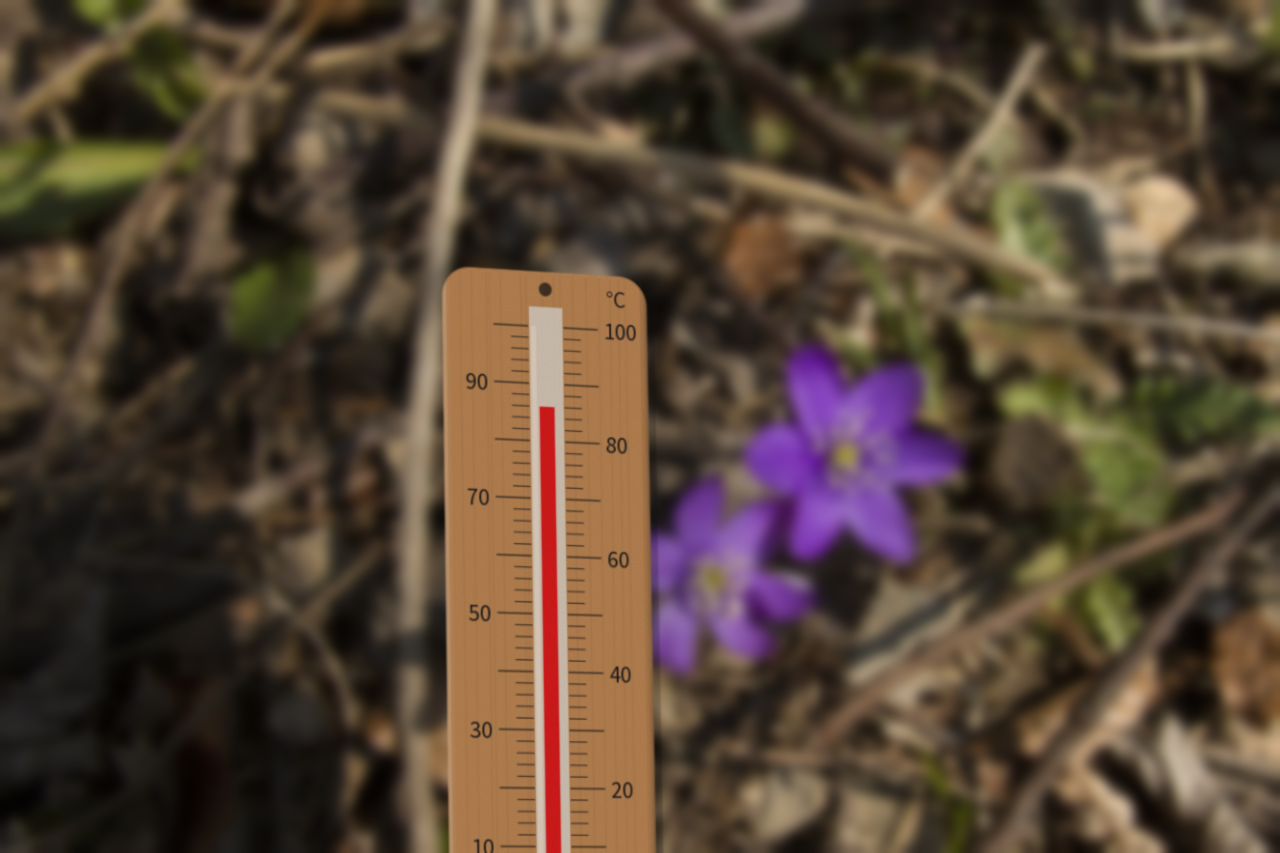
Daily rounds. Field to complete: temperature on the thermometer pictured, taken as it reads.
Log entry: 86 °C
